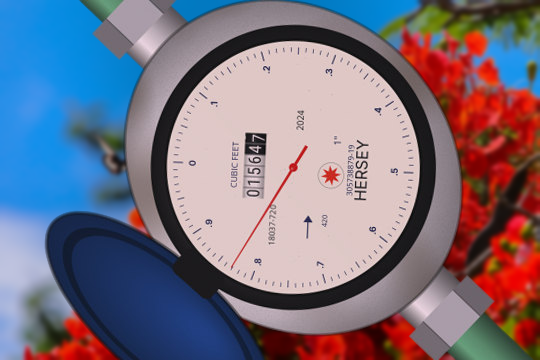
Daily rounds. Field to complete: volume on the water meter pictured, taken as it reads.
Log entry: 15646.83 ft³
